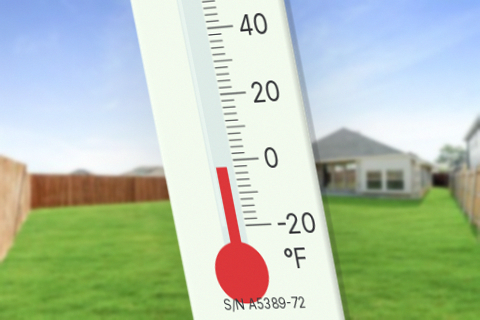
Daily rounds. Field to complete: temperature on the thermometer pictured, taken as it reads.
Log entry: -2 °F
